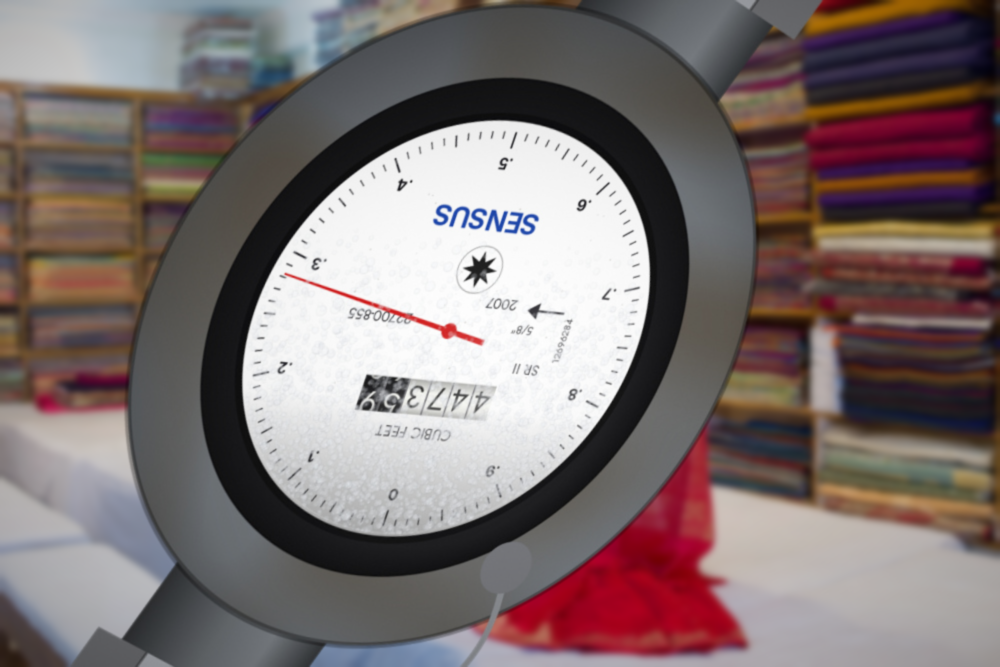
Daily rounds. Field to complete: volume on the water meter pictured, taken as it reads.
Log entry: 447359.28 ft³
